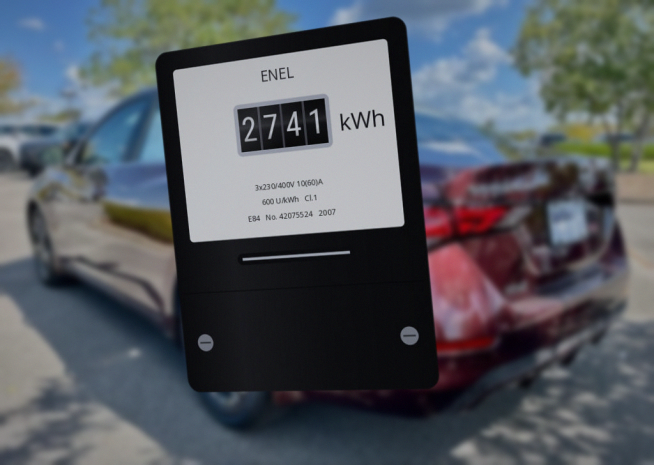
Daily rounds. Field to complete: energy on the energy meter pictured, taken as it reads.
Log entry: 2741 kWh
